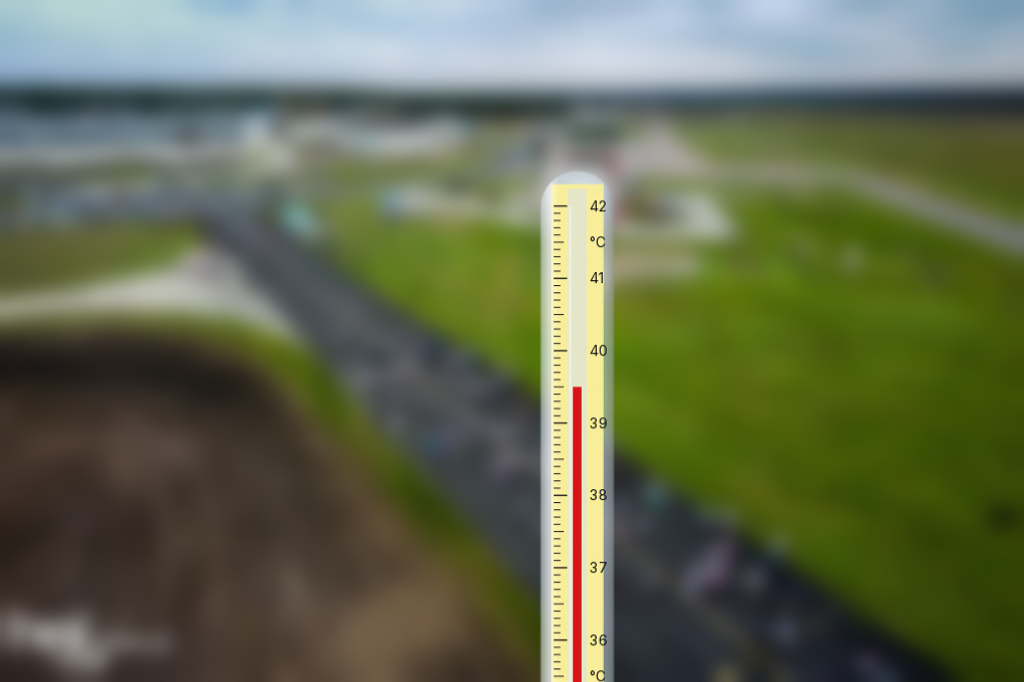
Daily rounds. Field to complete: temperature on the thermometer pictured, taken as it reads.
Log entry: 39.5 °C
